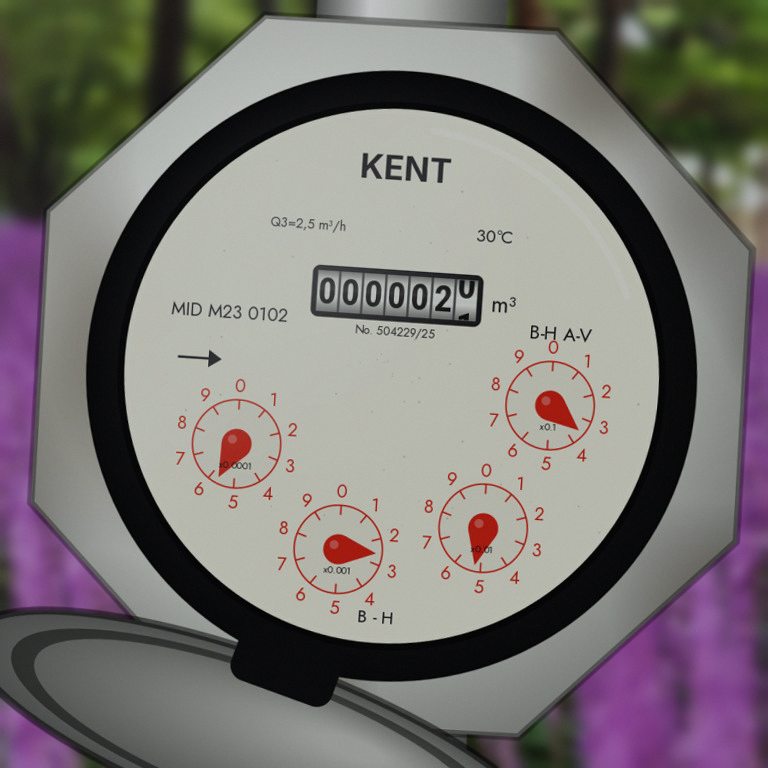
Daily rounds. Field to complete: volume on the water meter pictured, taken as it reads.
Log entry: 20.3525 m³
